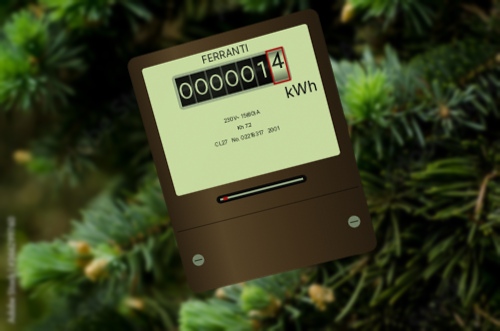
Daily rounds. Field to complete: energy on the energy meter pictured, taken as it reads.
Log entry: 1.4 kWh
